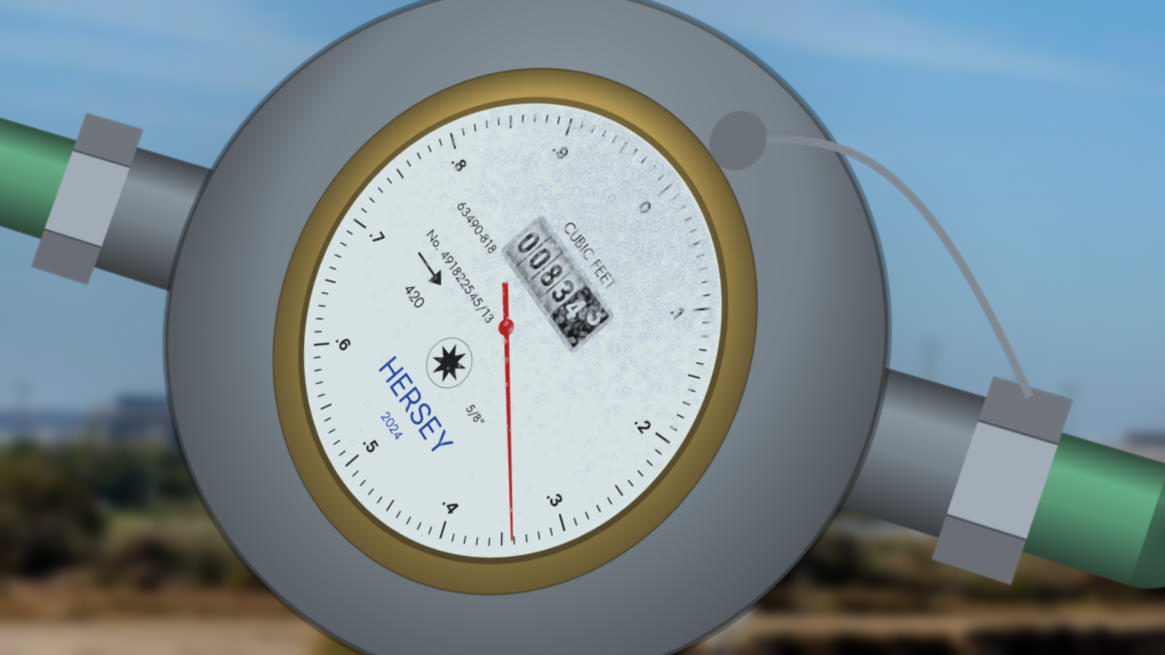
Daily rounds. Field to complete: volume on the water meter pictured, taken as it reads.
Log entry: 8343.34 ft³
